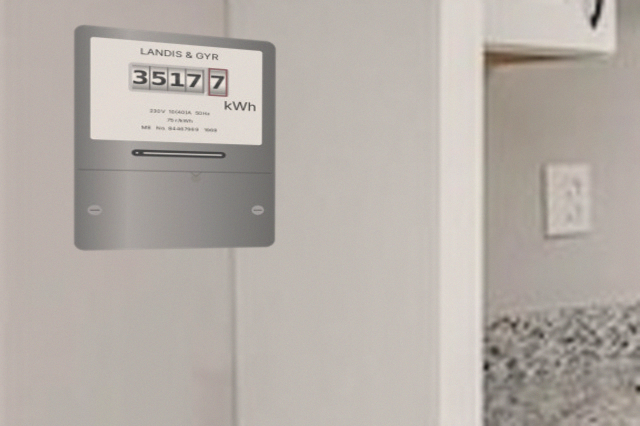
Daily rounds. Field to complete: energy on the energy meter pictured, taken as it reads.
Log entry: 3517.7 kWh
